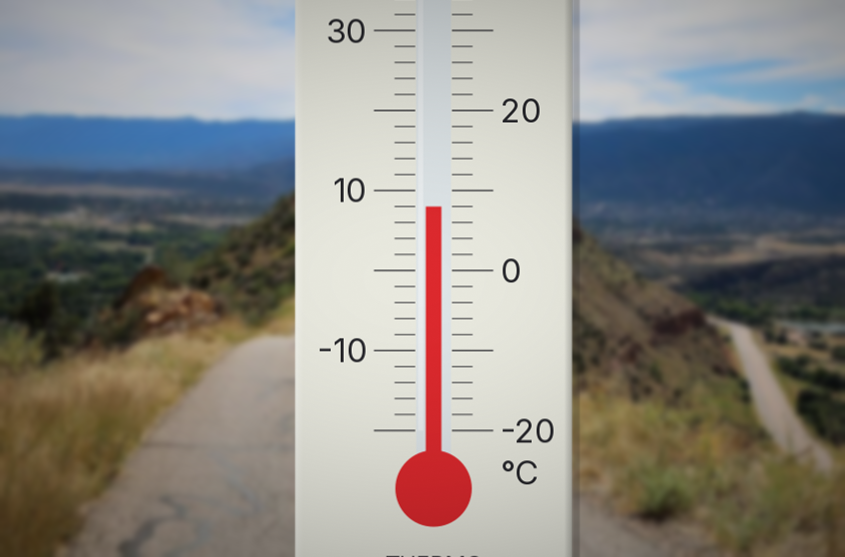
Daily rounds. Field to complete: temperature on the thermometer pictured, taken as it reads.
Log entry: 8 °C
